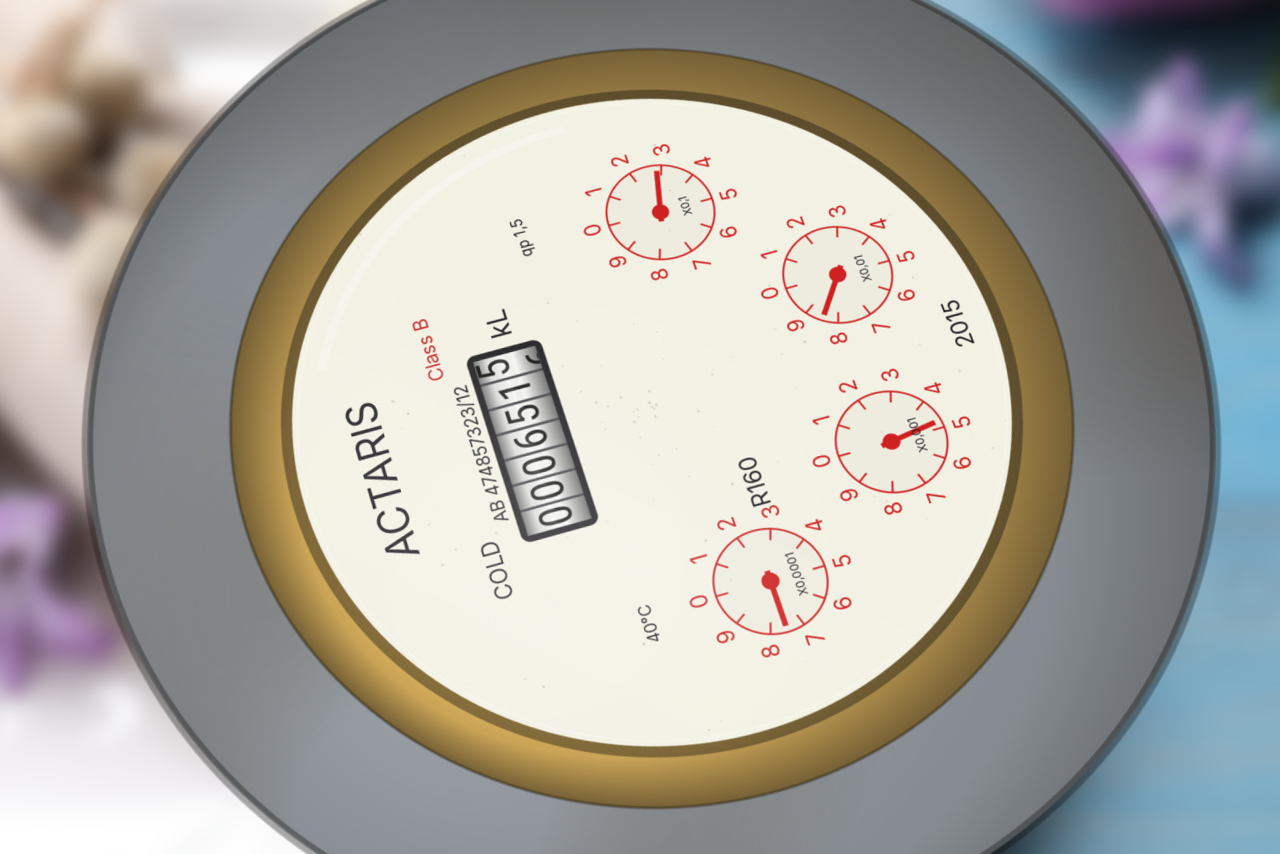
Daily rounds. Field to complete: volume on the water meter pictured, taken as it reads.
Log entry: 6515.2847 kL
